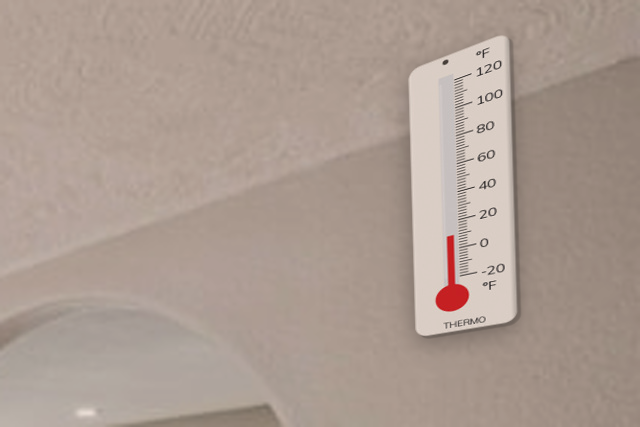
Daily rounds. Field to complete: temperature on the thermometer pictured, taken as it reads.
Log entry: 10 °F
